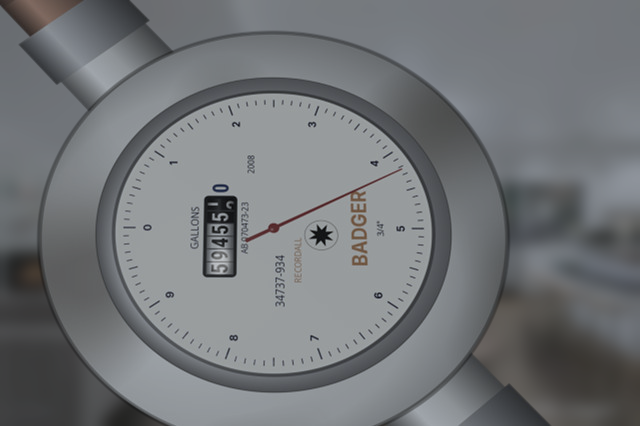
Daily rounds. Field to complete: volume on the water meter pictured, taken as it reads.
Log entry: 5945514.2 gal
